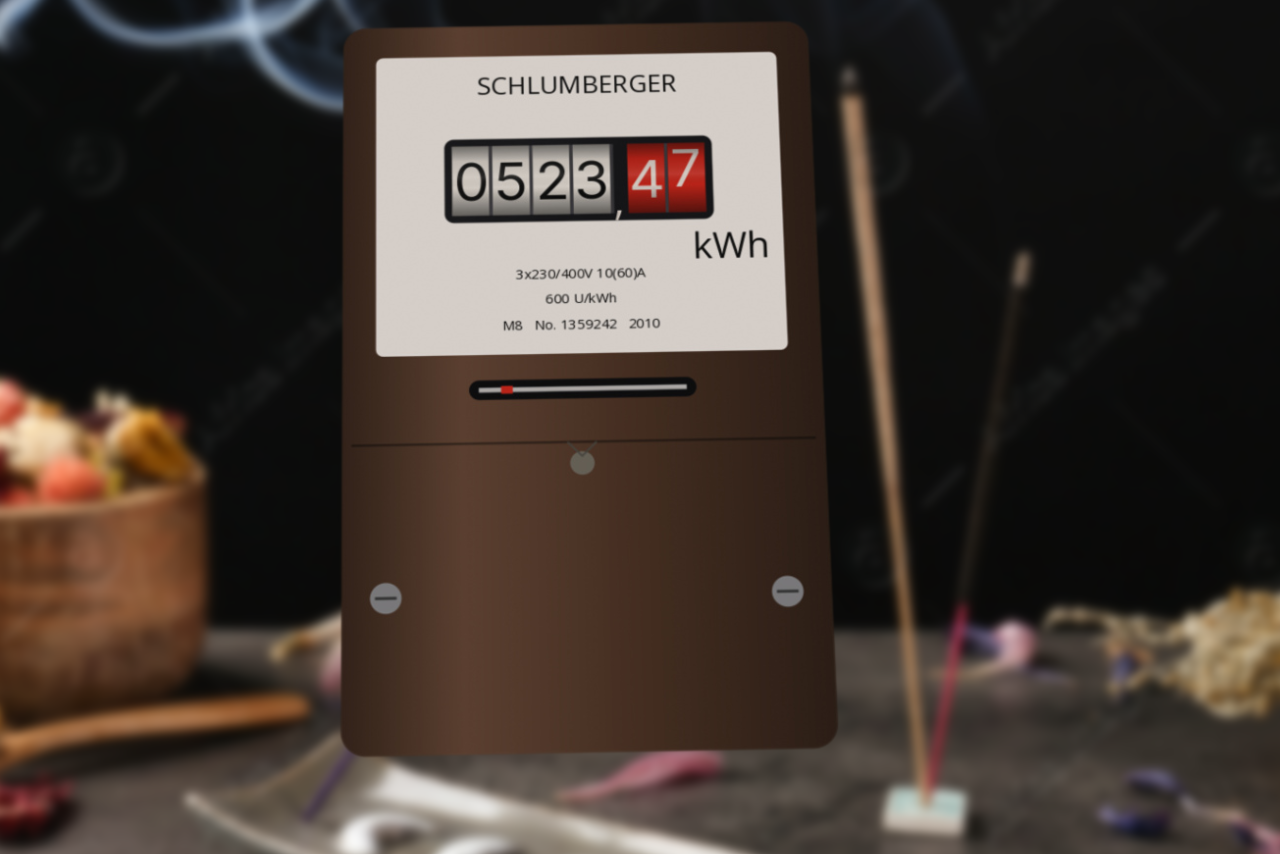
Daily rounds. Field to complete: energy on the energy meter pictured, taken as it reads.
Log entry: 523.47 kWh
